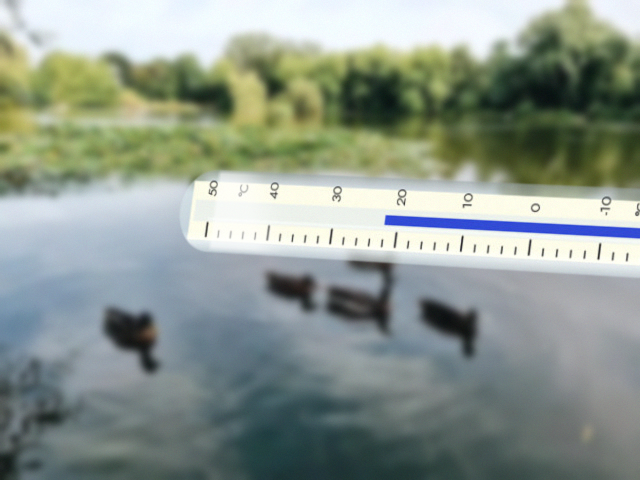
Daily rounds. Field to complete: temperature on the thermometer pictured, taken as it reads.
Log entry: 22 °C
